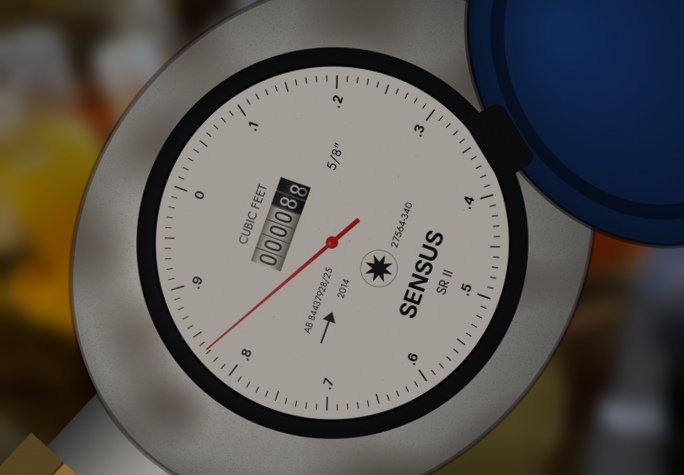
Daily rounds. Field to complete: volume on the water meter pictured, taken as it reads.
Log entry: 87.83 ft³
